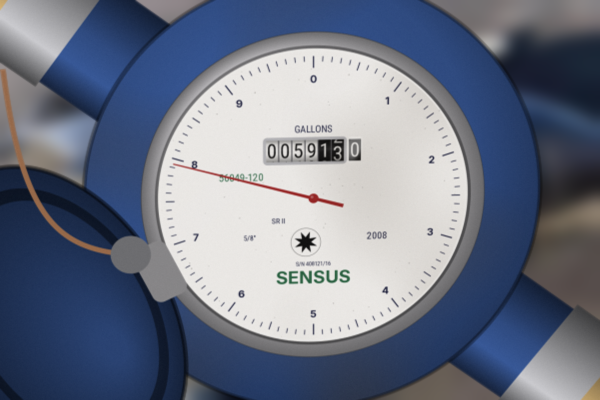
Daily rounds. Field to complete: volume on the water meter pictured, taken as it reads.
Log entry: 59127.9 gal
